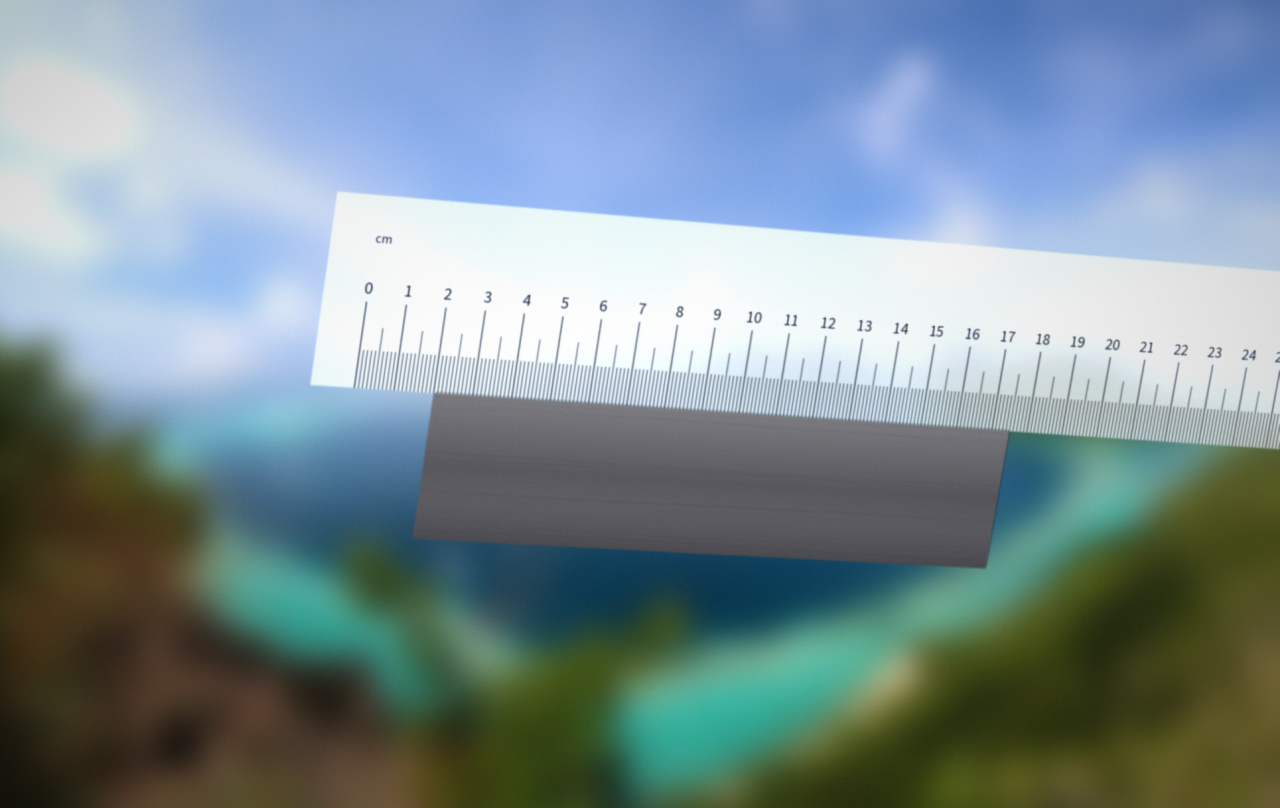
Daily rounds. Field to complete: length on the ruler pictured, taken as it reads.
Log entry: 15.5 cm
